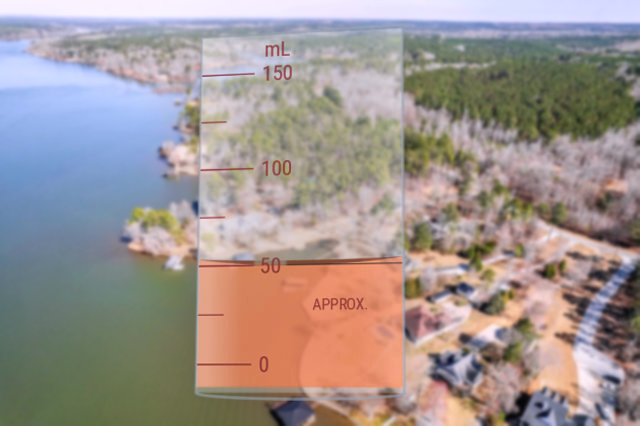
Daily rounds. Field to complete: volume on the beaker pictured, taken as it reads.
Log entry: 50 mL
